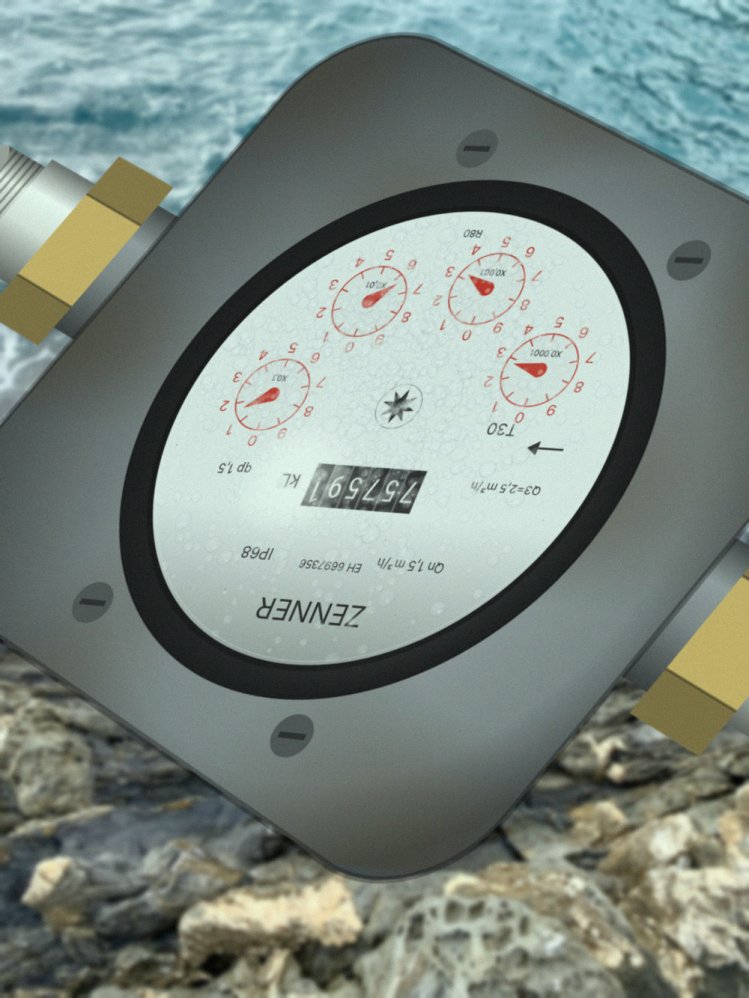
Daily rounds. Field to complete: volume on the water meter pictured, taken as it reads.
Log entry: 757591.1632 kL
